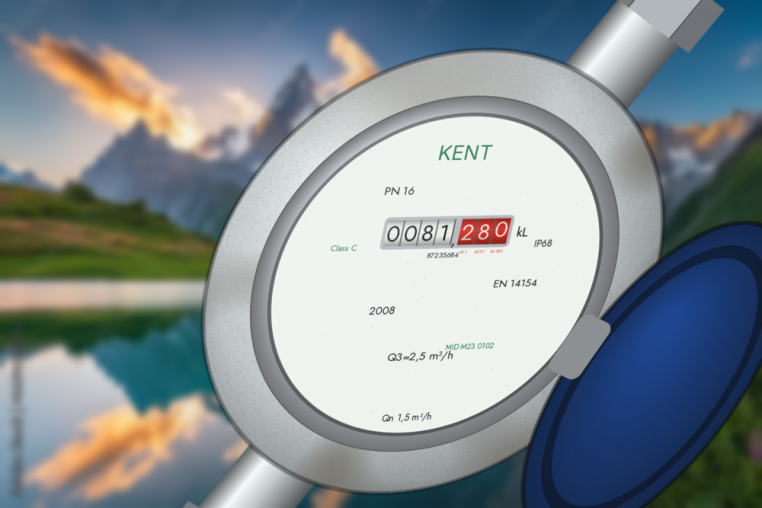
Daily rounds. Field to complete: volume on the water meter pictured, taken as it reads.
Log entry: 81.280 kL
